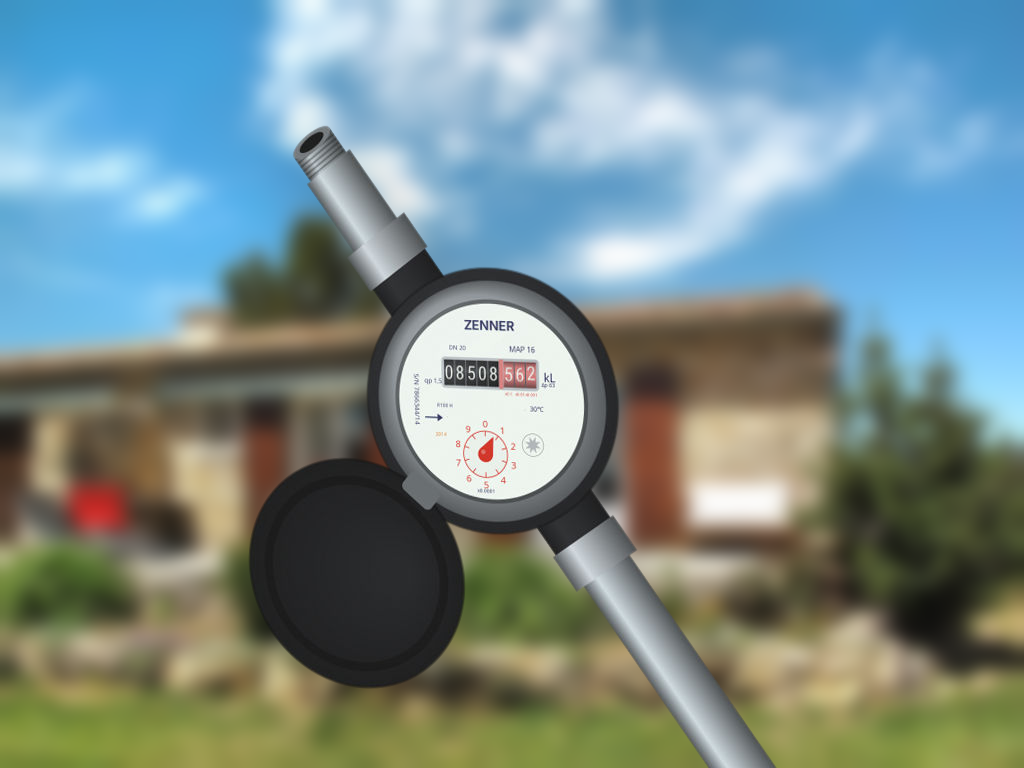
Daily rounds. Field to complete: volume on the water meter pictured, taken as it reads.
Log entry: 8508.5620 kL
